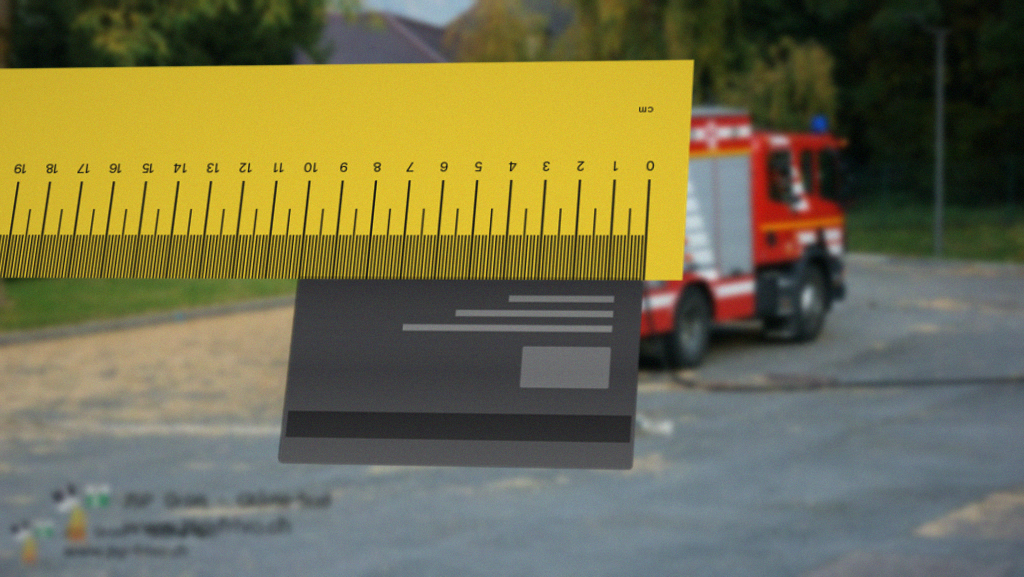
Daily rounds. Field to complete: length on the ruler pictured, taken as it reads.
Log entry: 10 cm
